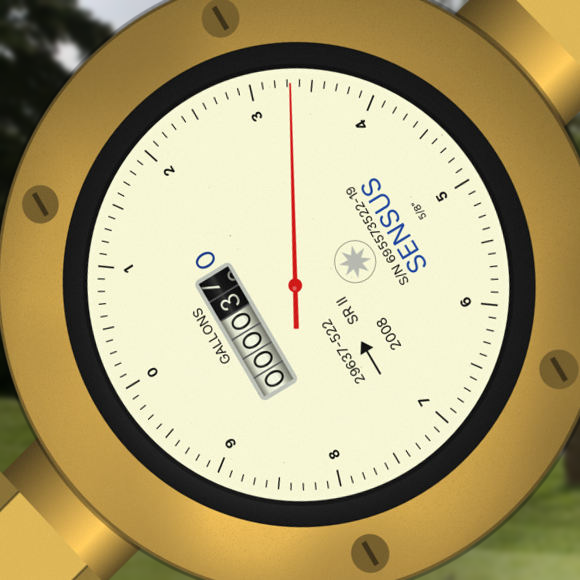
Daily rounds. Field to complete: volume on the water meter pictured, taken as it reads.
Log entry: 373.3 gal
